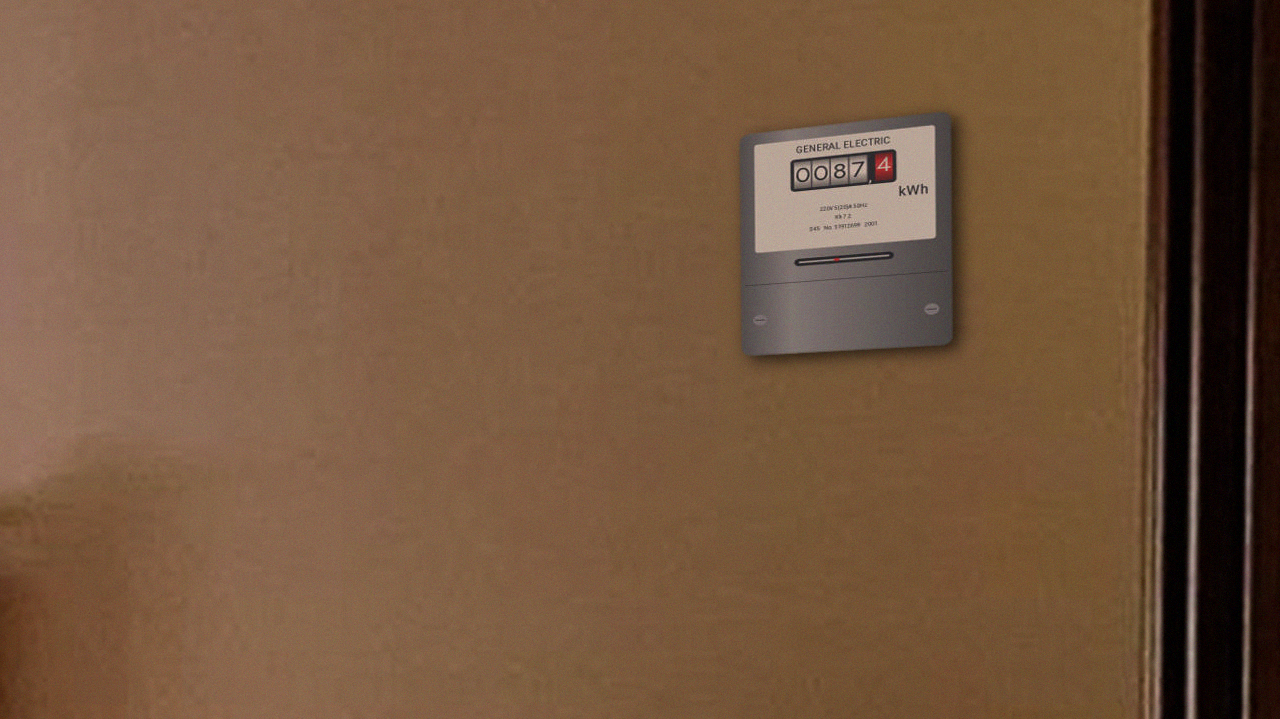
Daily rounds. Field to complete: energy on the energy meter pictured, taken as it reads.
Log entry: 87.4 kWh
